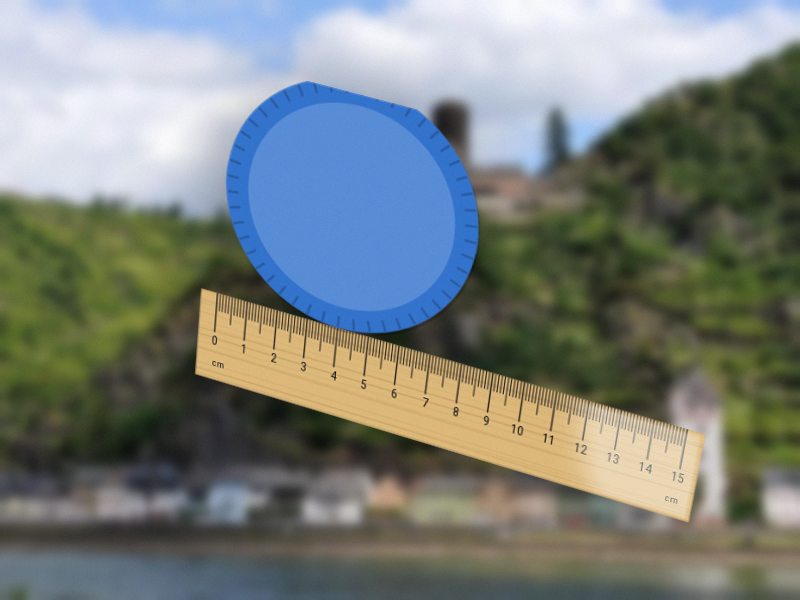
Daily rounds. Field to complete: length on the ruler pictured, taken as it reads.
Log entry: 8 cm
